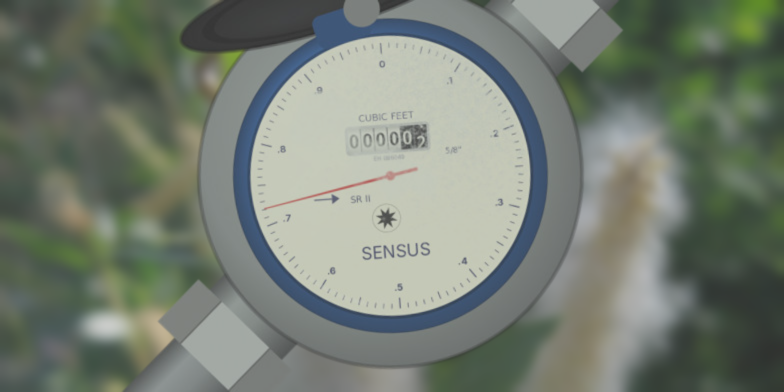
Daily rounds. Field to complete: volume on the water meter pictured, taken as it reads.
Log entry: 1.72 ft³
